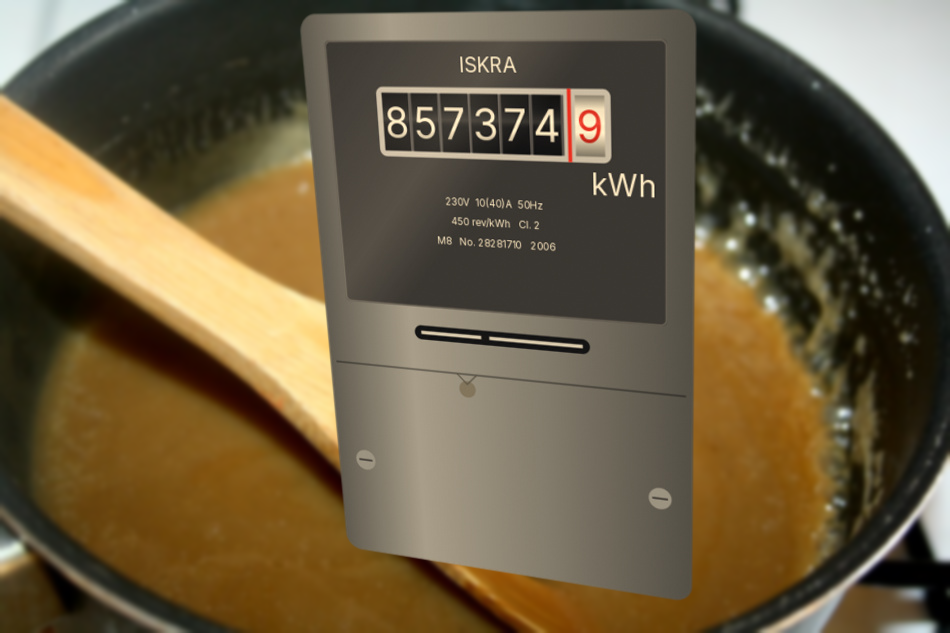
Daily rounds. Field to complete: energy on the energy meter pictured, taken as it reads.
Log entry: 857374.9 kWh
